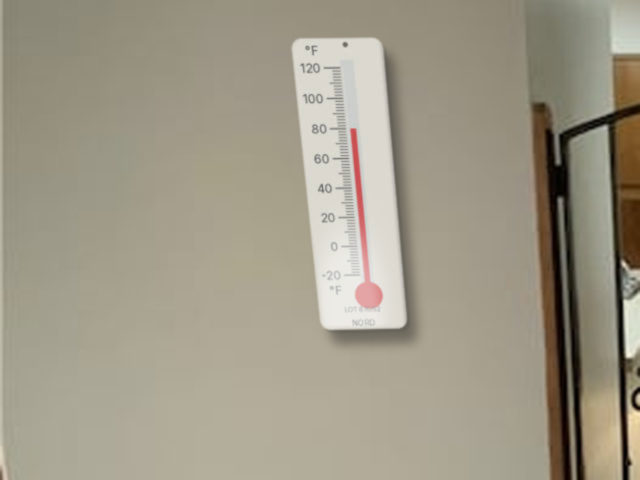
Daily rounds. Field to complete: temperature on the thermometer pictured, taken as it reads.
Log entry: 80 °F
